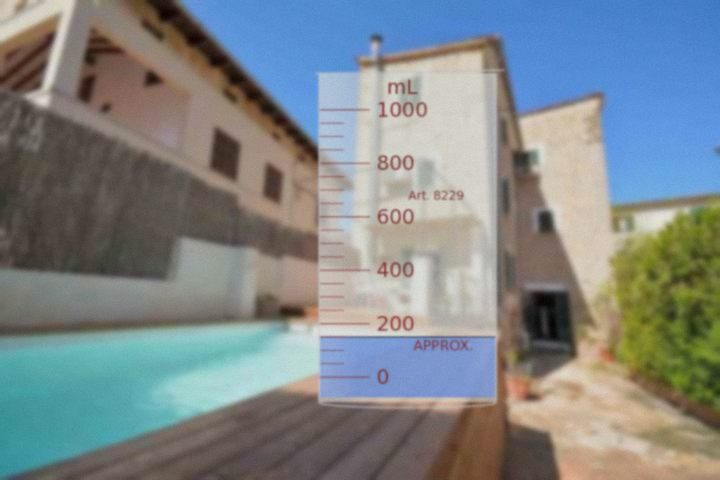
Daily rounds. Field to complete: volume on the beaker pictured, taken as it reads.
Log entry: 150 mL
